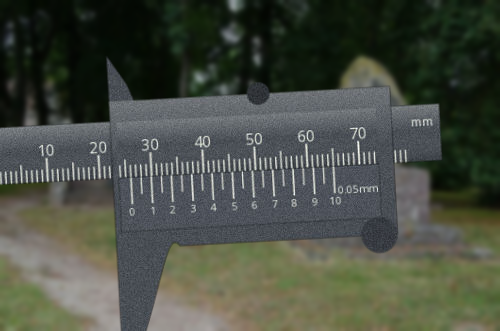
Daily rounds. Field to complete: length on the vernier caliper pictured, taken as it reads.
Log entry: 26.0 mm
